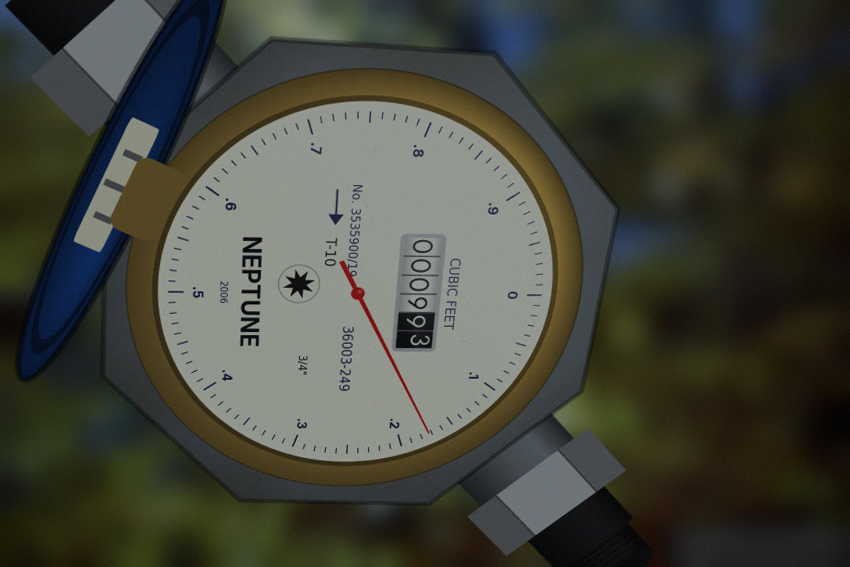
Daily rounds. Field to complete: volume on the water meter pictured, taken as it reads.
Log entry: 993.17 ft³
